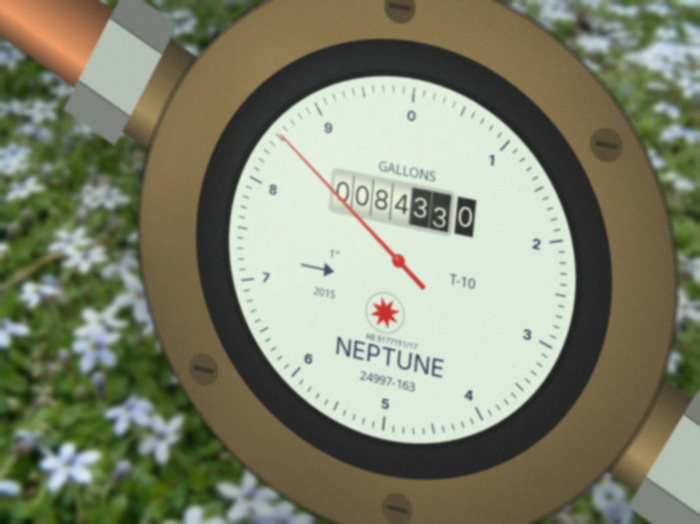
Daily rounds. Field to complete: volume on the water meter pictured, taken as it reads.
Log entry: 84328.5 gal
